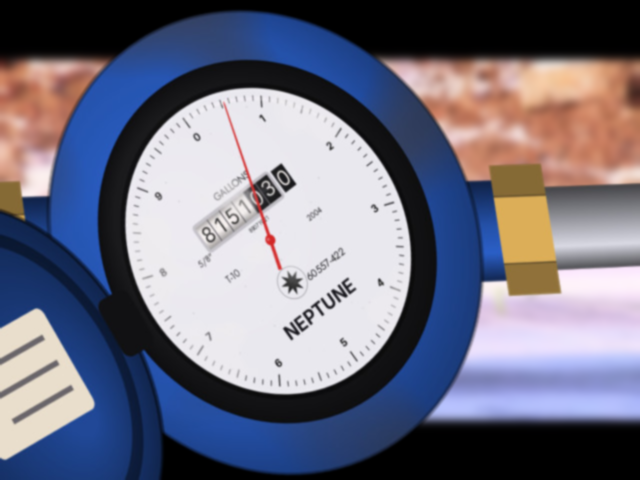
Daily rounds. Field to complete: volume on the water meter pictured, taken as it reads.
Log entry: 8151030.5 gal
